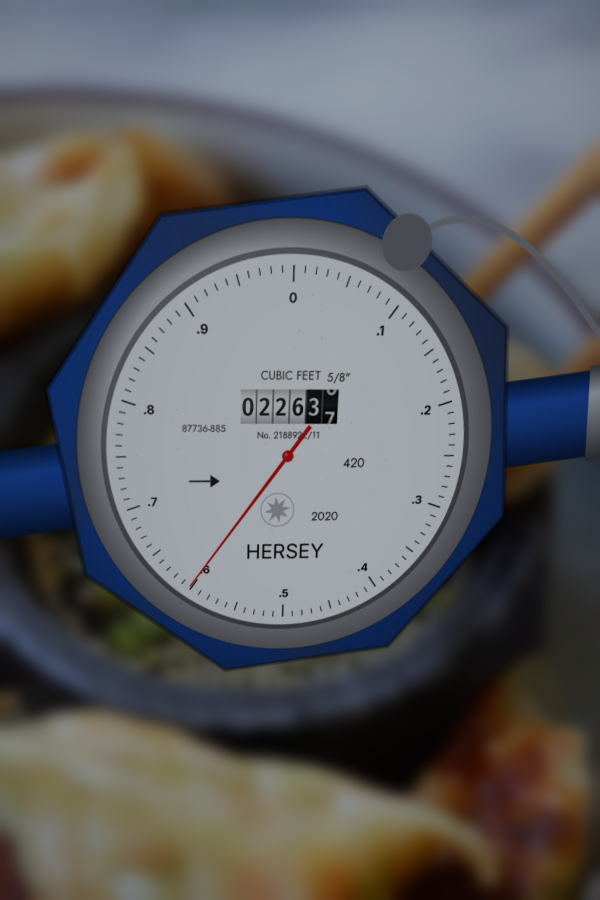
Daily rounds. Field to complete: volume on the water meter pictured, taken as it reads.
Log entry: 22636.60 ft³
